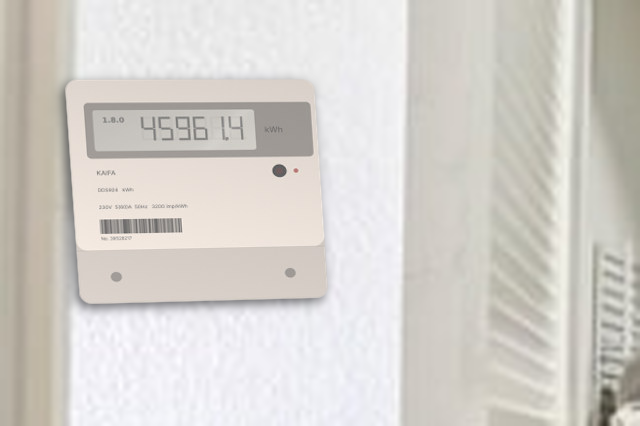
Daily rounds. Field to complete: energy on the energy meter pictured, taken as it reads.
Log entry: 45961.4 kWh
